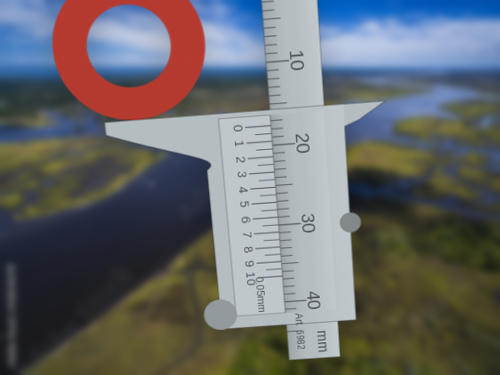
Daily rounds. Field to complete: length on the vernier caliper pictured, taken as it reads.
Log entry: 17.6 mm
